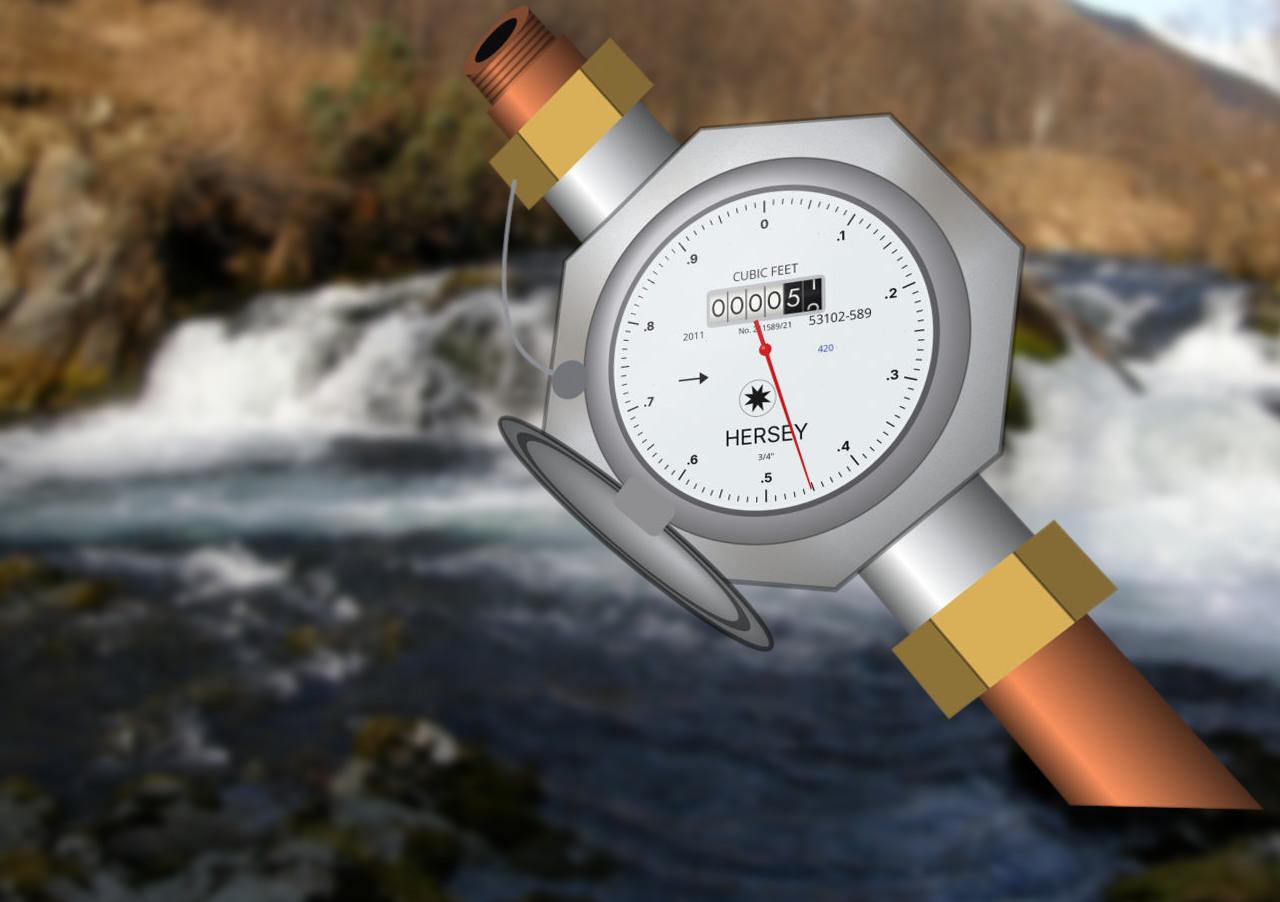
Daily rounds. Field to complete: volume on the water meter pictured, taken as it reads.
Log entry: 51.45 ft³
